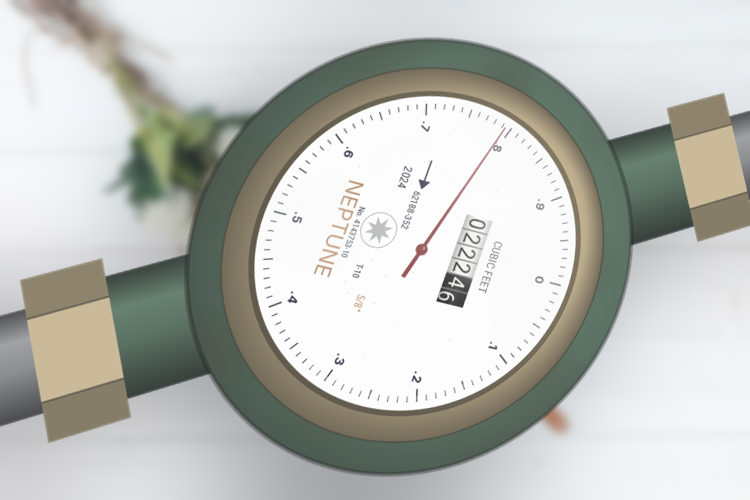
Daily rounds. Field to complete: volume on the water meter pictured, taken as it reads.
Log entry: 22245.79 ft³
